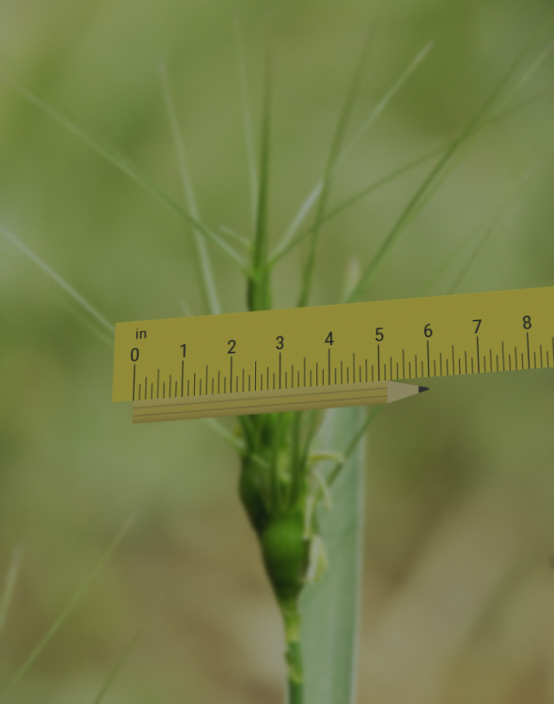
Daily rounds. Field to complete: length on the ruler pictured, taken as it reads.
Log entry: 6 in
